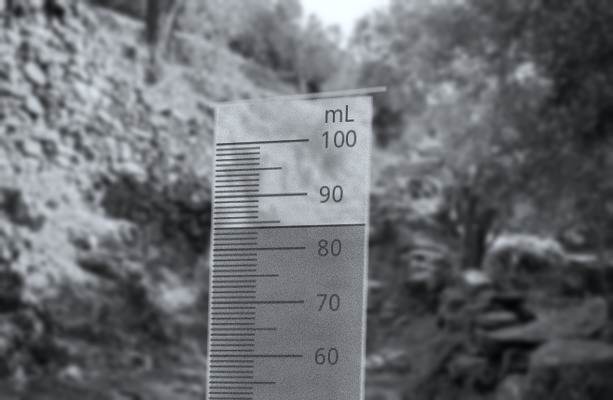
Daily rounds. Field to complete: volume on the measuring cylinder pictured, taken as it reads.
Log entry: 84 mL
